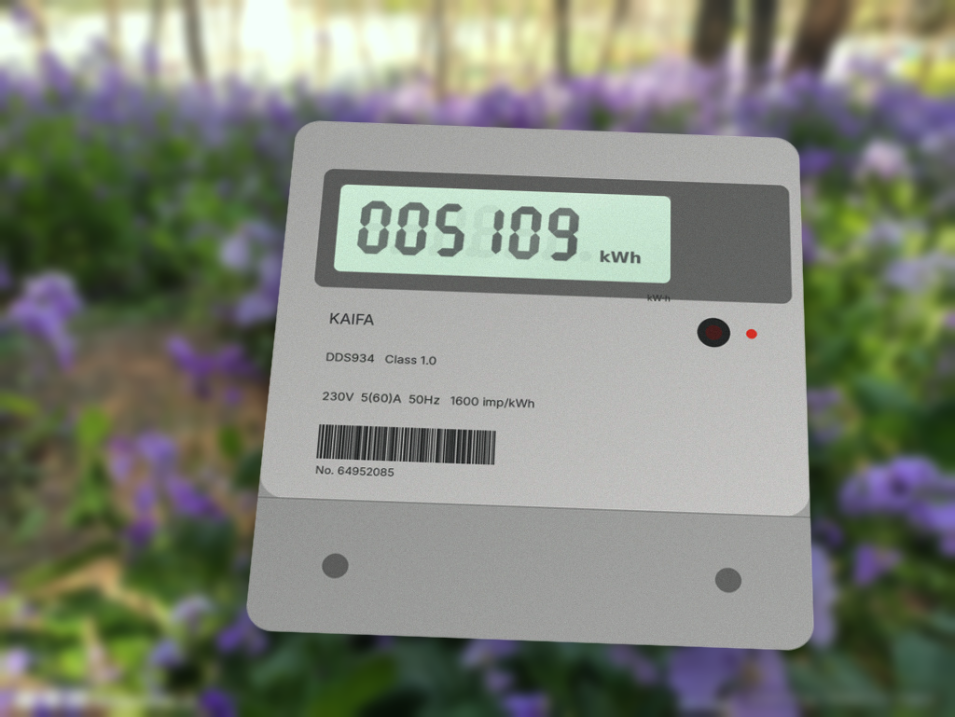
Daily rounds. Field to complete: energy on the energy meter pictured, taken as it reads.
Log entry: 5109 kWh
